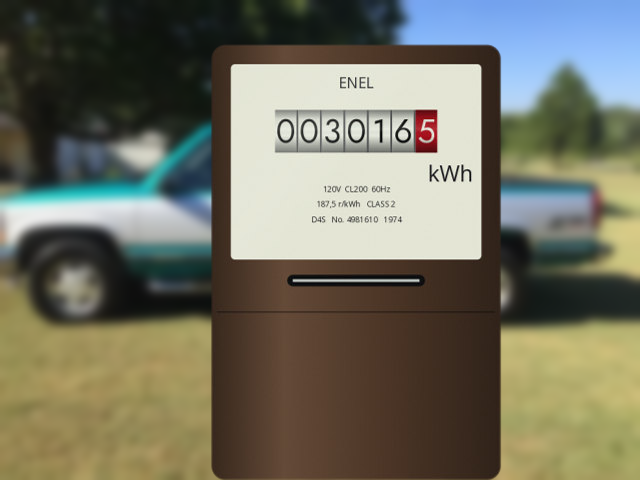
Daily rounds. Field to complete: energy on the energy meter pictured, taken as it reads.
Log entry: 3016.5 kWh
